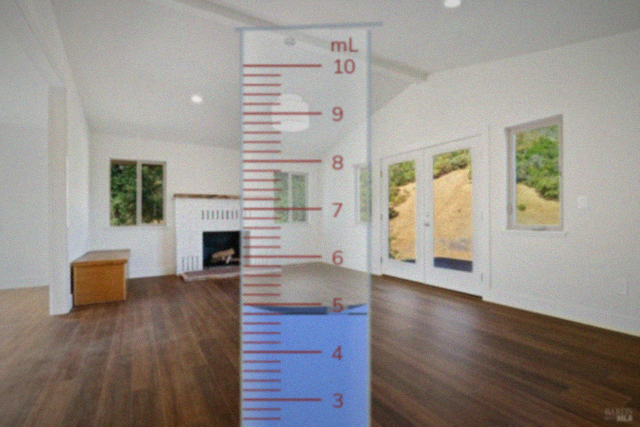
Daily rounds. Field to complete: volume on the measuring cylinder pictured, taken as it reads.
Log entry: 4.8 mL
